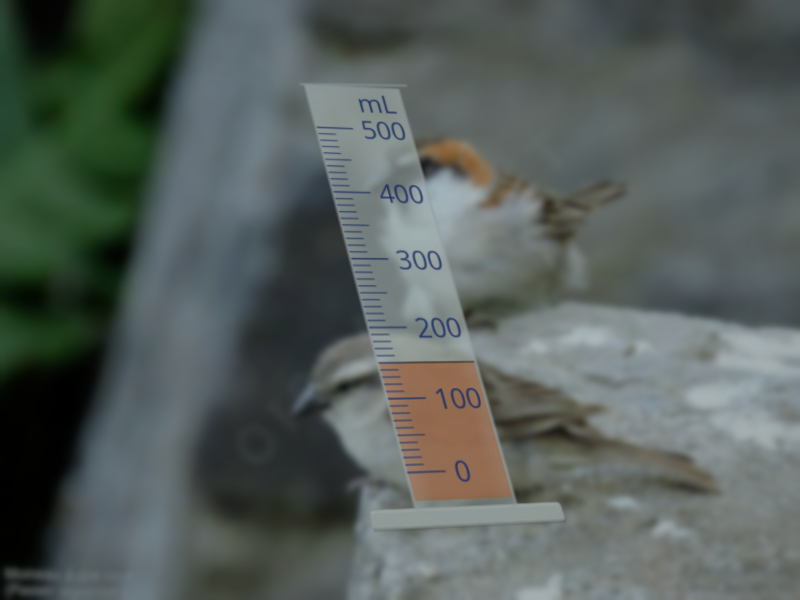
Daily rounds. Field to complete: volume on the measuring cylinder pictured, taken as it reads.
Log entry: 150 mL
